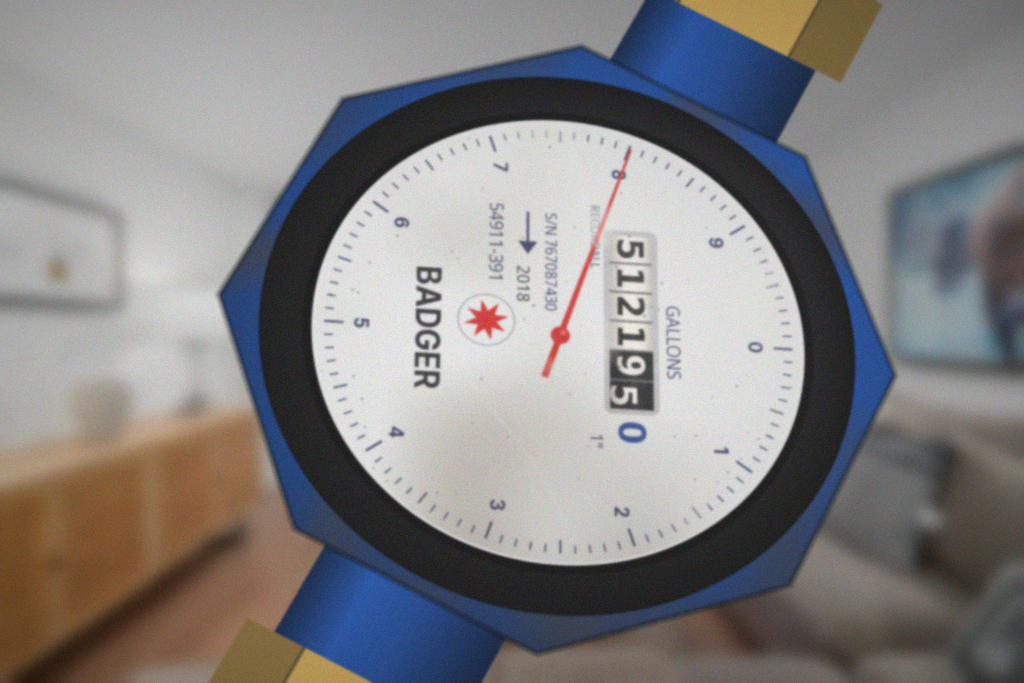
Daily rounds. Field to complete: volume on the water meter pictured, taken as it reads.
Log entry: 5121948.0 gal
